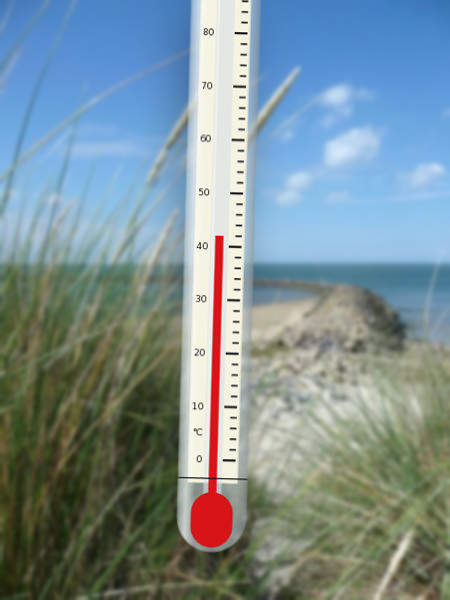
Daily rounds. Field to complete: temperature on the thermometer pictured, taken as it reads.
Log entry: 42 °C
